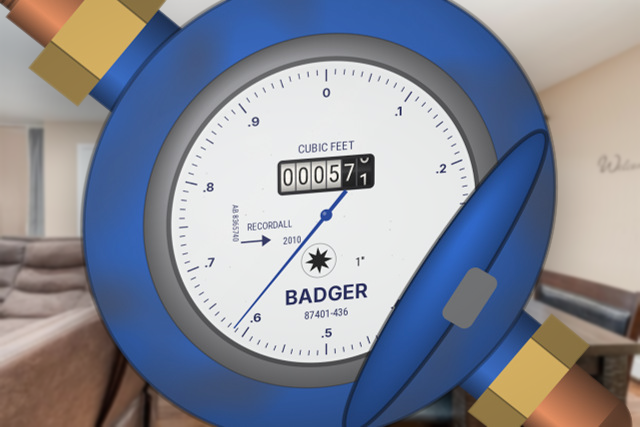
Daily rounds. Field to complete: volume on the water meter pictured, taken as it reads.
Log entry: 570.61 ft³
